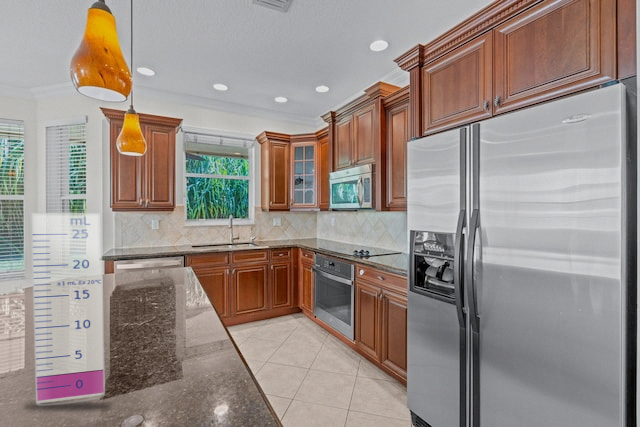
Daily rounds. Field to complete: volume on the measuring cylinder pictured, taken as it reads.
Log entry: 2 mL
